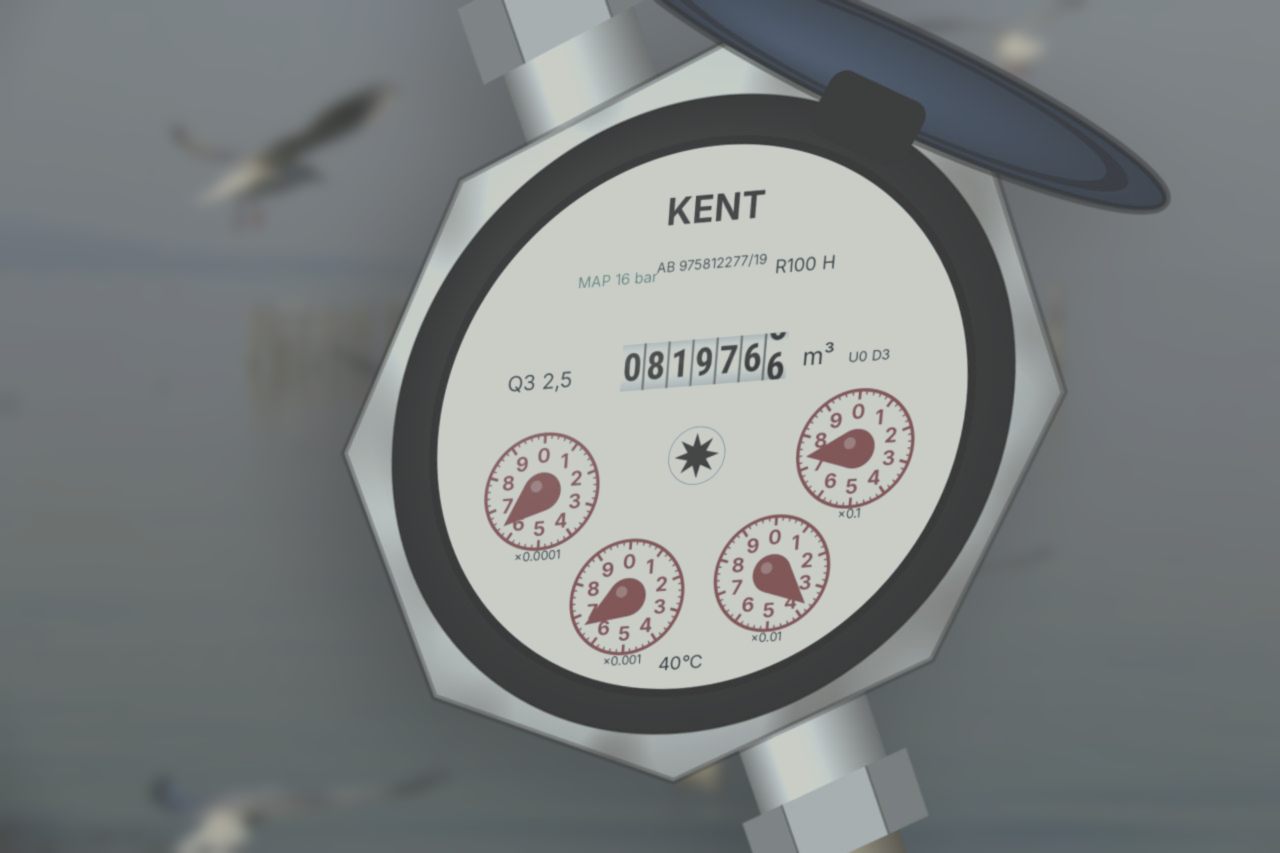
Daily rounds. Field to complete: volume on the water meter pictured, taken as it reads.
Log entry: 819765.7366 m³
